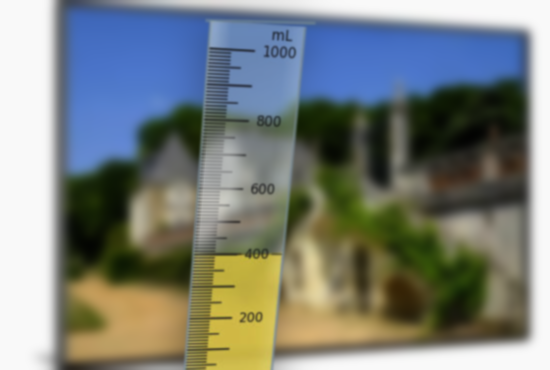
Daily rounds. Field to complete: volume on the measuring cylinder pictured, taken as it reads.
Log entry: 400 mL
